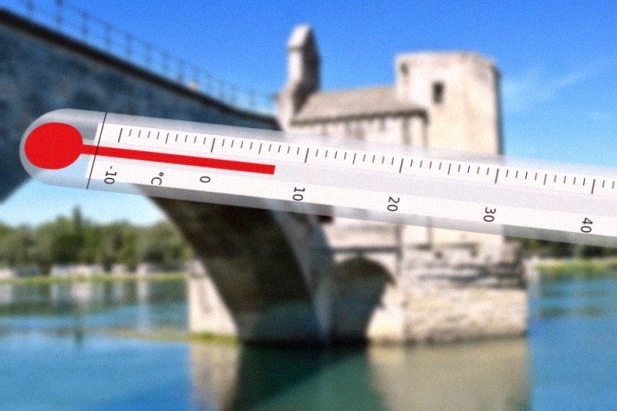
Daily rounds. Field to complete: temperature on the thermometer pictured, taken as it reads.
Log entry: 7 °C
